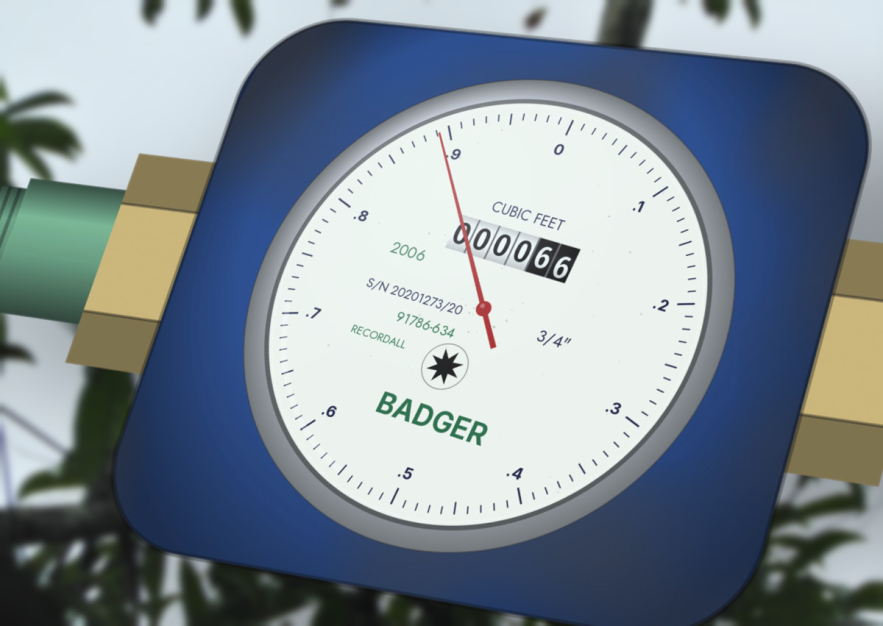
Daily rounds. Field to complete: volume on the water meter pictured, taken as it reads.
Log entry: 65.89 ft³
